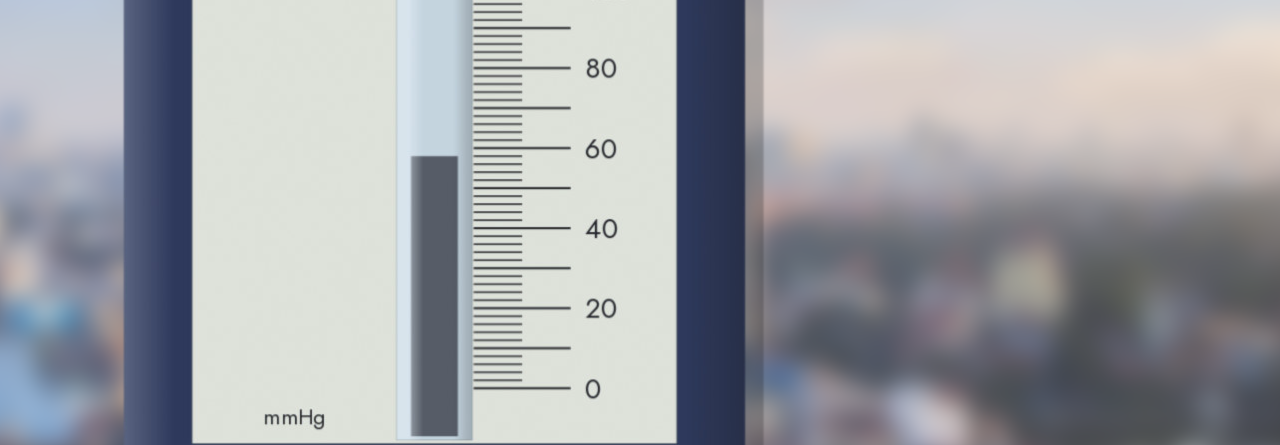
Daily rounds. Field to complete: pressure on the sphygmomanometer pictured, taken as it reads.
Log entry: 58 mmHg
